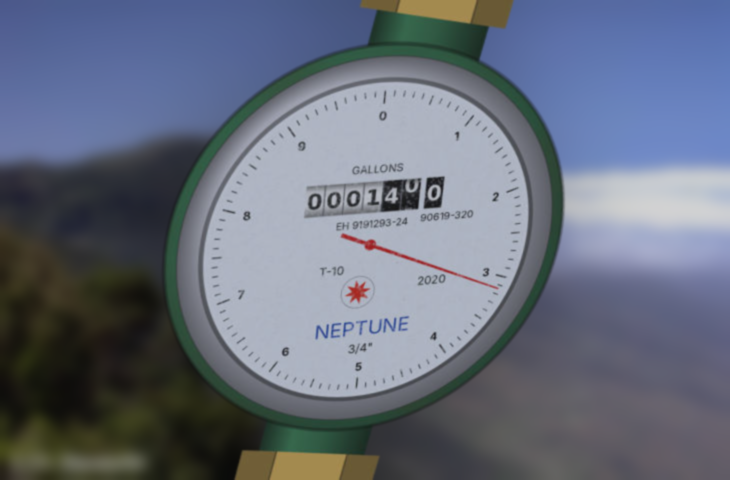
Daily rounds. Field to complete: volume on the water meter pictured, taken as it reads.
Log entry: 1403.1 gal
